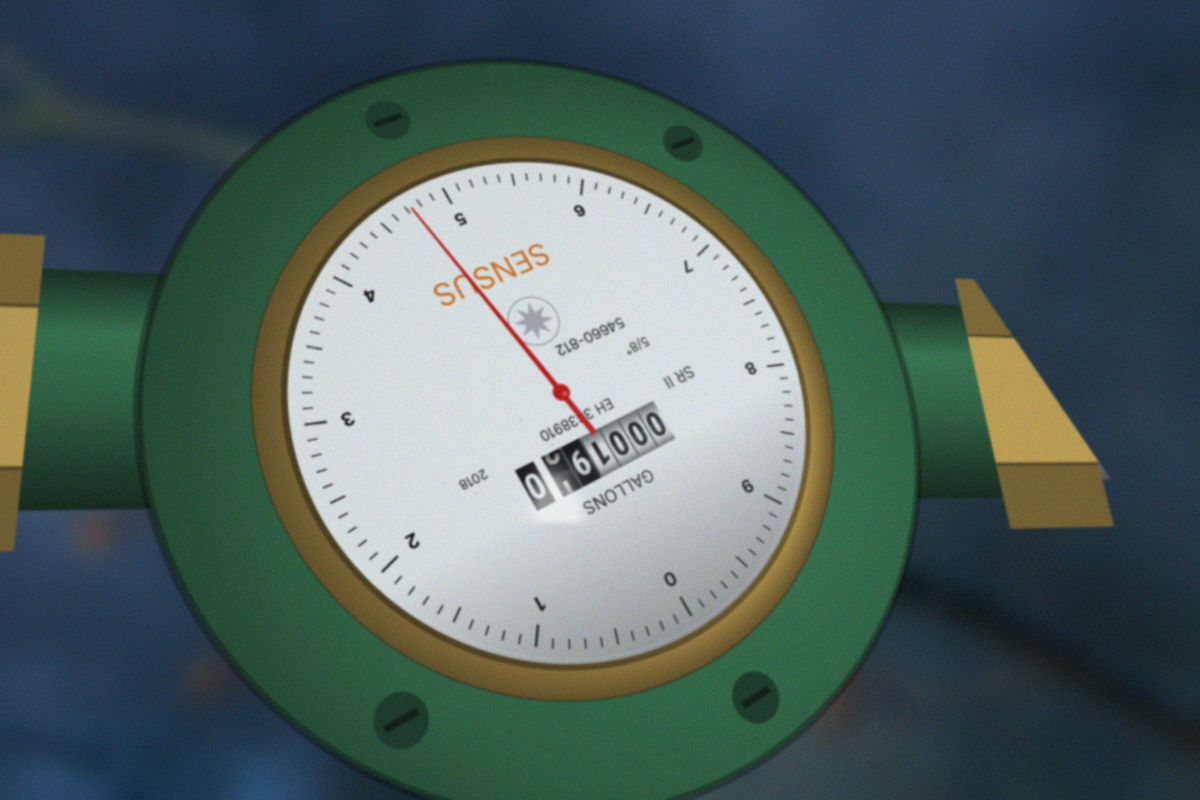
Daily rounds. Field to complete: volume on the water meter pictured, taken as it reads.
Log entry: 1914.7 gal
